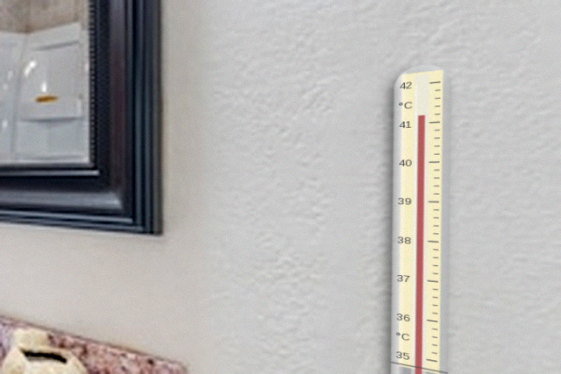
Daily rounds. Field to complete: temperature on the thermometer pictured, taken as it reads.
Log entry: 41.2 °C
